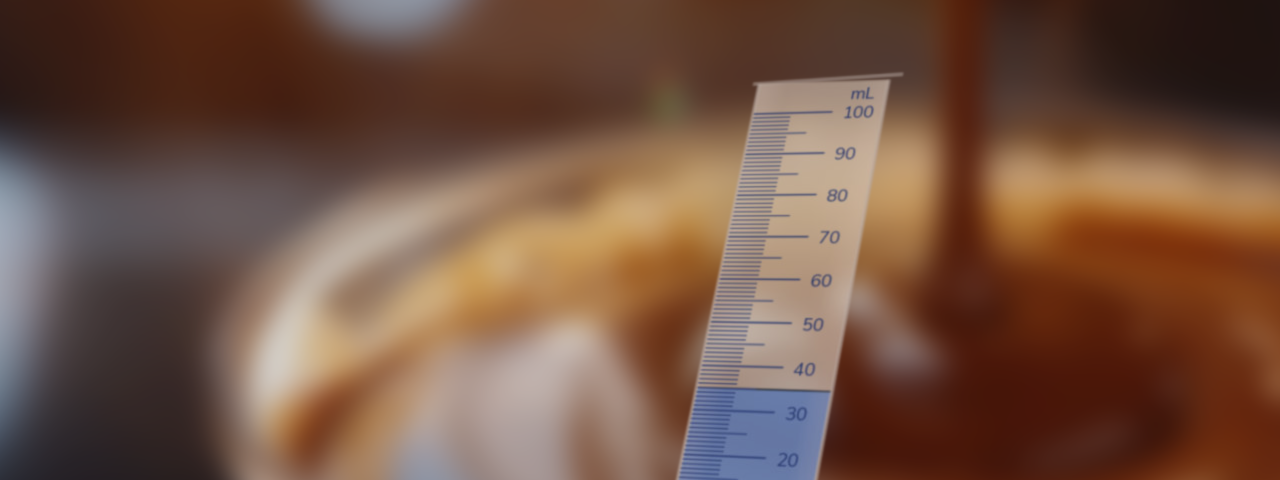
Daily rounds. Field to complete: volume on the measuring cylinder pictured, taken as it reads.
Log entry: 35 mL
